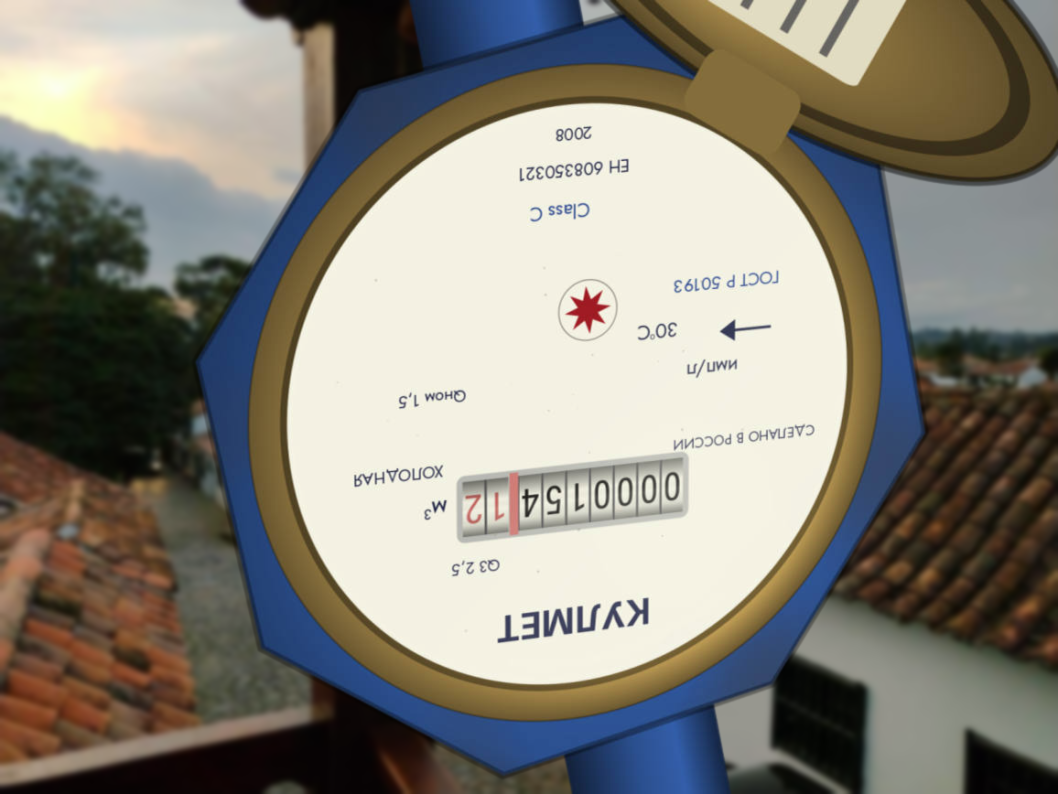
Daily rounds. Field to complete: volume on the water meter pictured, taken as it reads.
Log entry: 154.12 m³
